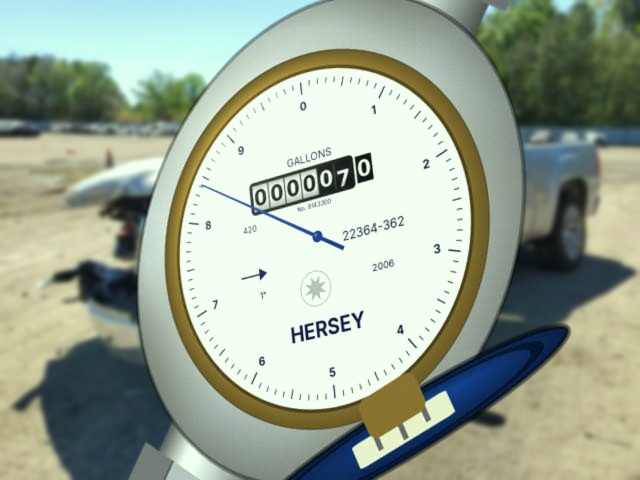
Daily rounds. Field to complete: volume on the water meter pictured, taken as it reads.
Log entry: 68.4 gal
